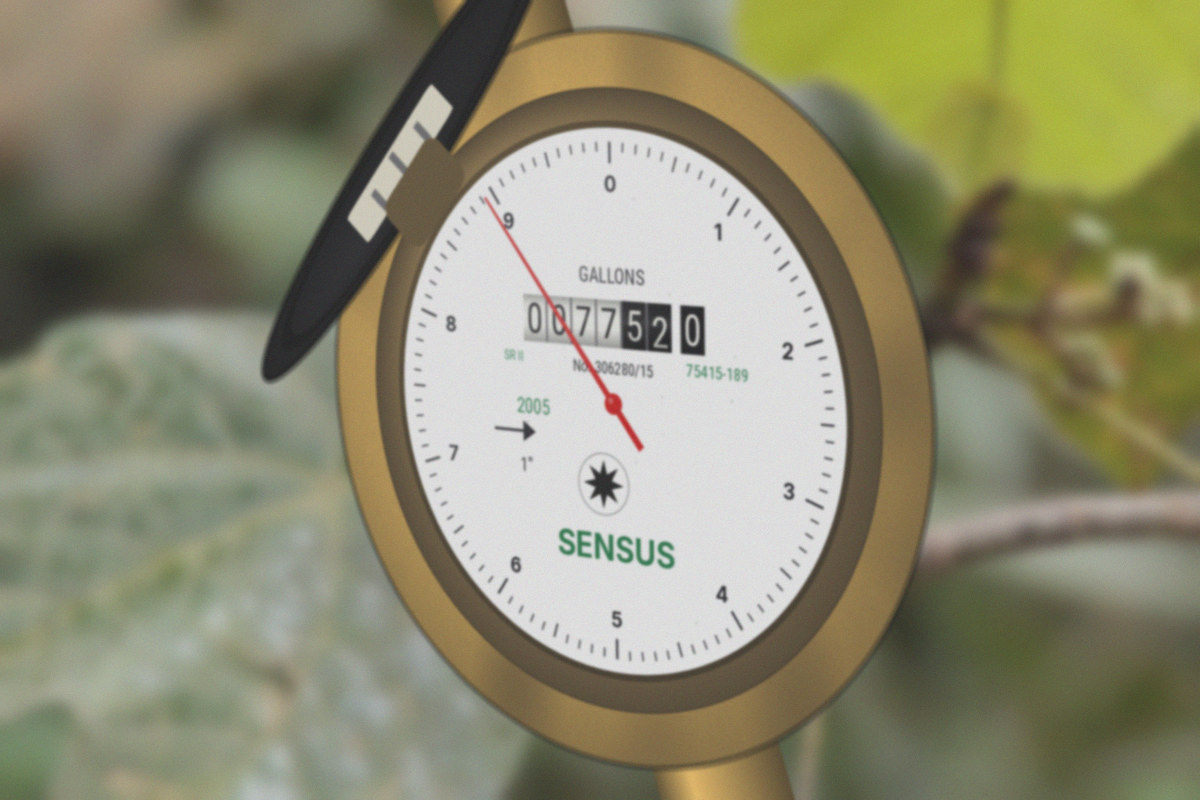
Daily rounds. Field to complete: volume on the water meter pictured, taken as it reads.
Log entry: 77518.9 gal
